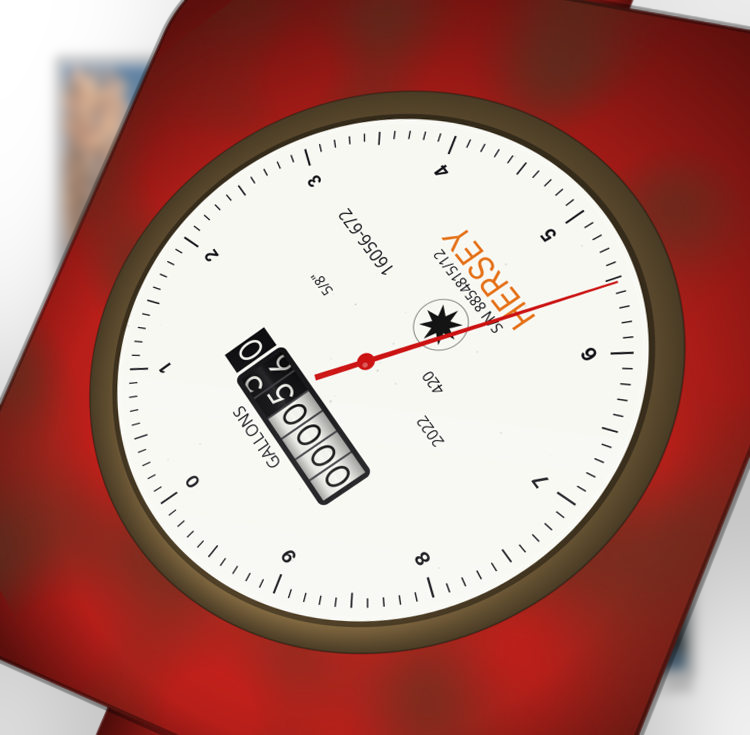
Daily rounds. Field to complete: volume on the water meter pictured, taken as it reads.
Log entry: 555.5 gal
